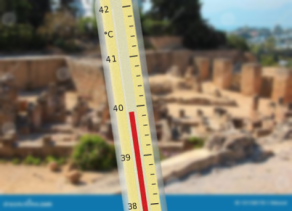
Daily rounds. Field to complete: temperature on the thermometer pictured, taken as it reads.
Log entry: 39.9 °C
